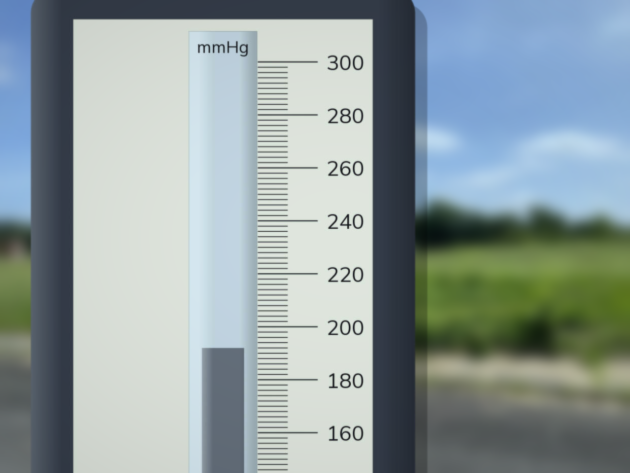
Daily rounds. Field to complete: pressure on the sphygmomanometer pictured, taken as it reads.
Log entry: 192 mmHg
